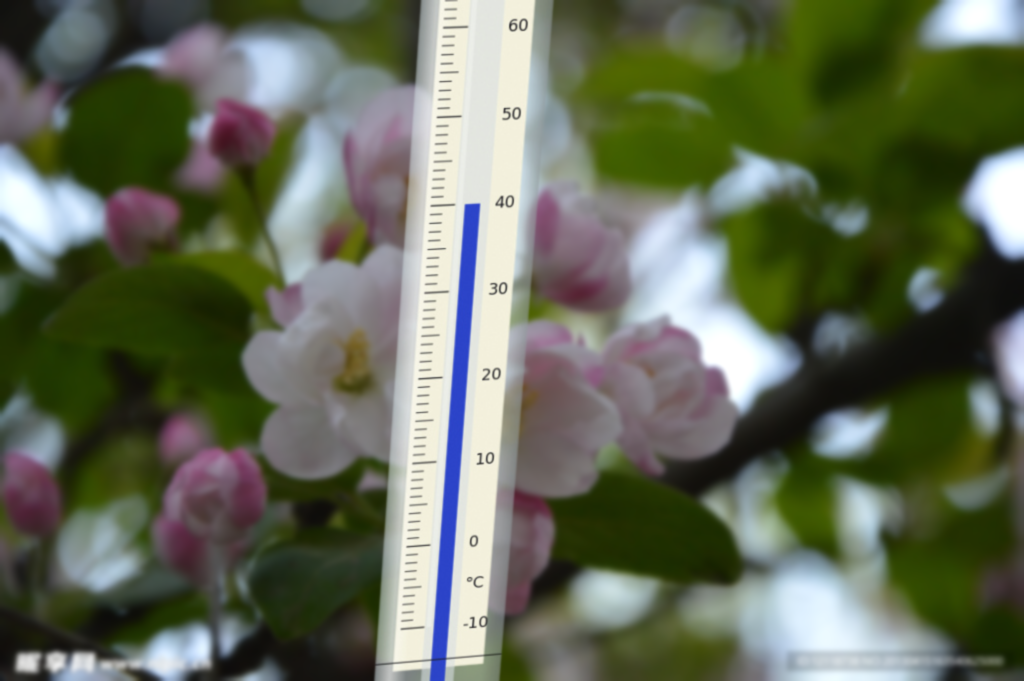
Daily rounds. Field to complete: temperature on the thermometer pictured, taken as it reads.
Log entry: 40 °C
